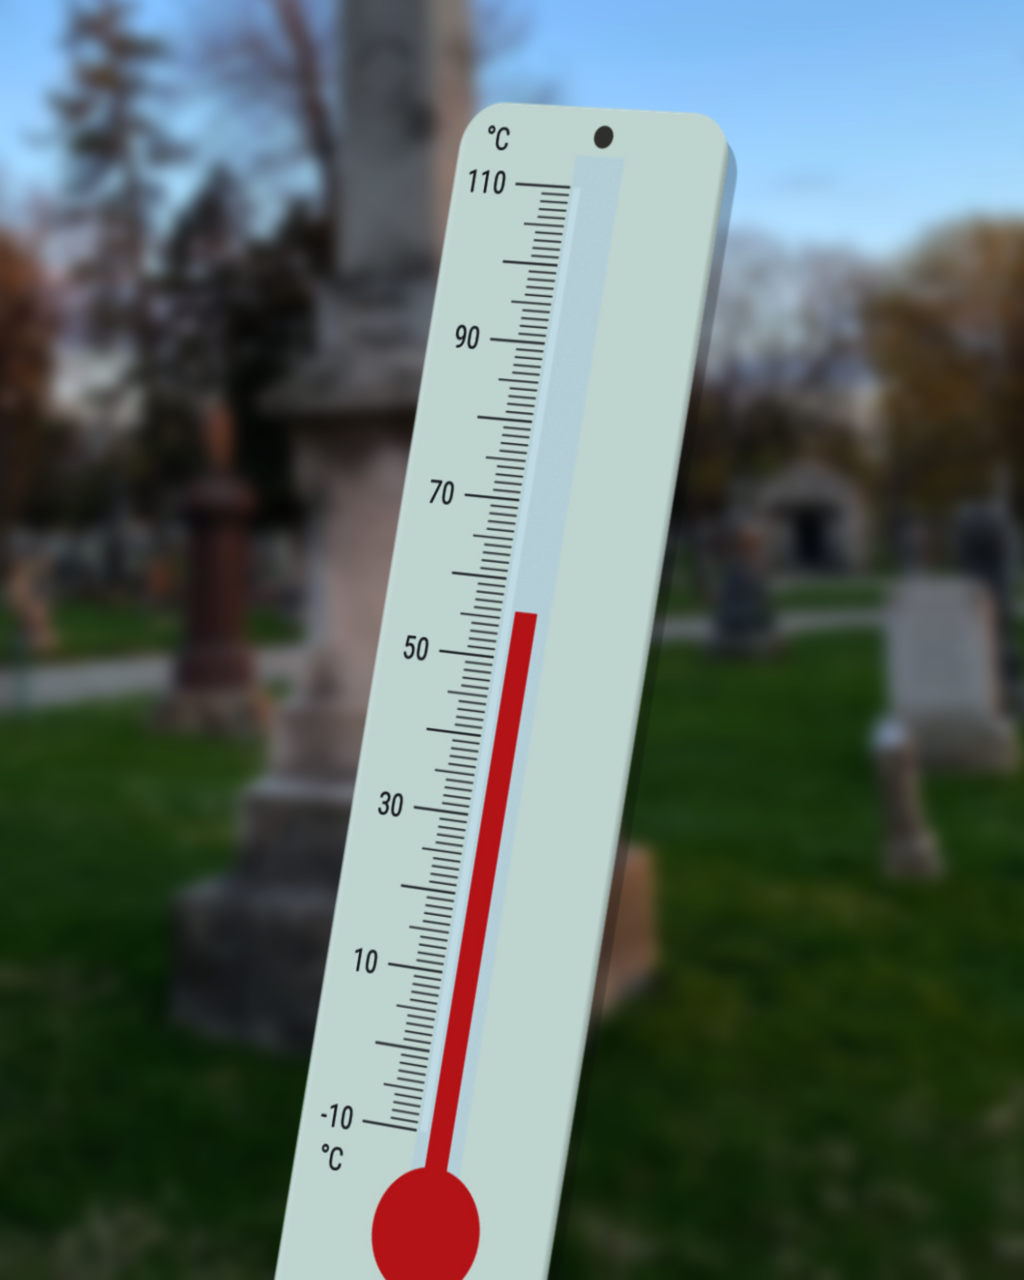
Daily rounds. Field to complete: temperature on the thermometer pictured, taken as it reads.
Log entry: 56 °C
